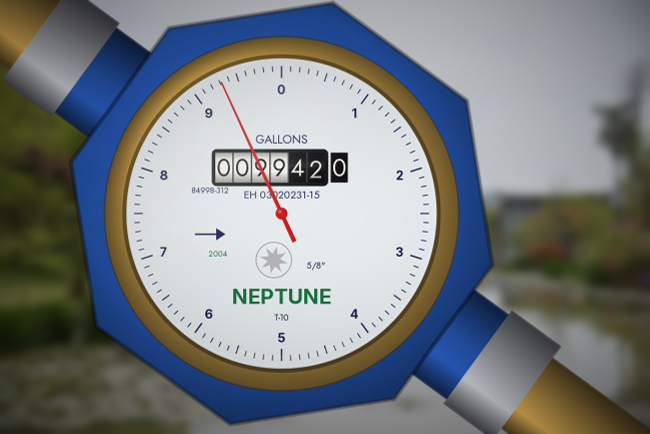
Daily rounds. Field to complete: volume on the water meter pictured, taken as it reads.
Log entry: 99419.3 gal
